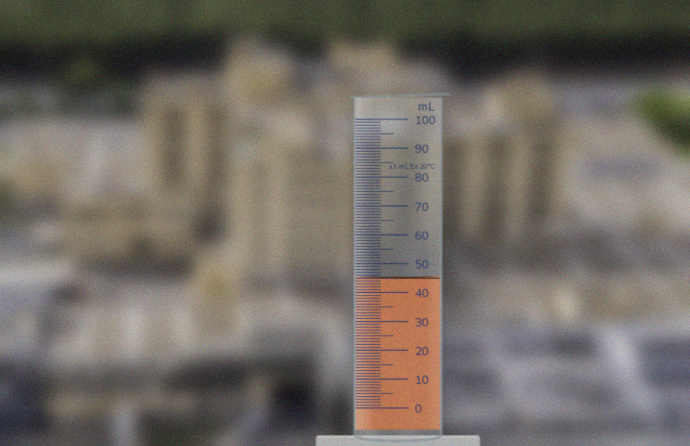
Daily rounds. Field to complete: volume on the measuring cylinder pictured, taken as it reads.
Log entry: 45 mL
